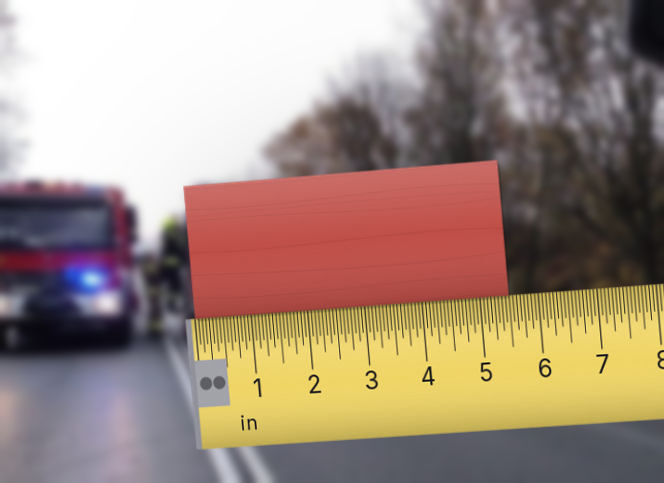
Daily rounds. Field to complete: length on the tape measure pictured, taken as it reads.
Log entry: 5.5 in
